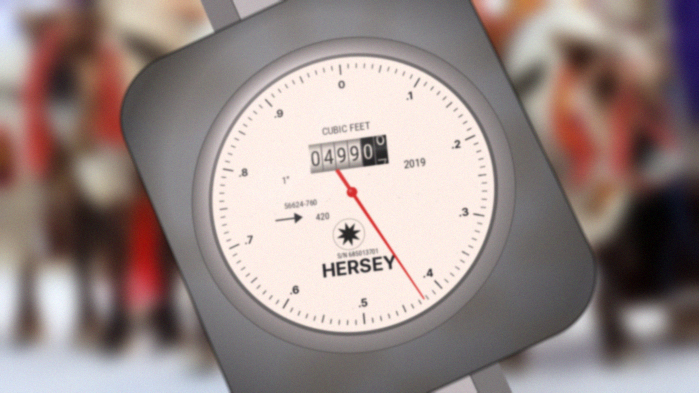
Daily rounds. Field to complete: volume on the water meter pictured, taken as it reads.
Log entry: 49906.42 ft³
